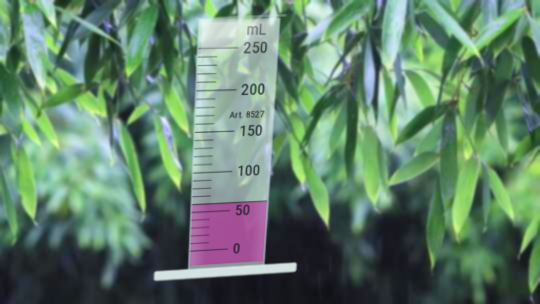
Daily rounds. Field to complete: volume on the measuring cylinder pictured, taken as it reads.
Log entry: 60 mL
